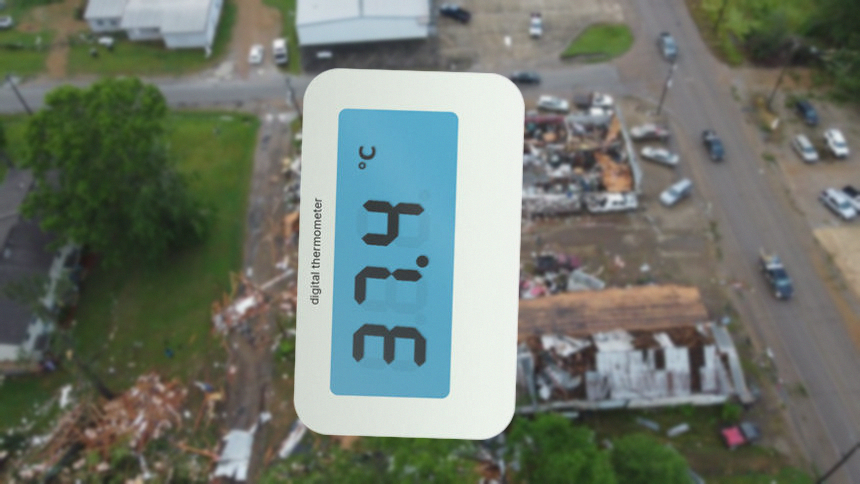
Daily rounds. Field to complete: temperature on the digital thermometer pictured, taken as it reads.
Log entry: 37.4 °C
